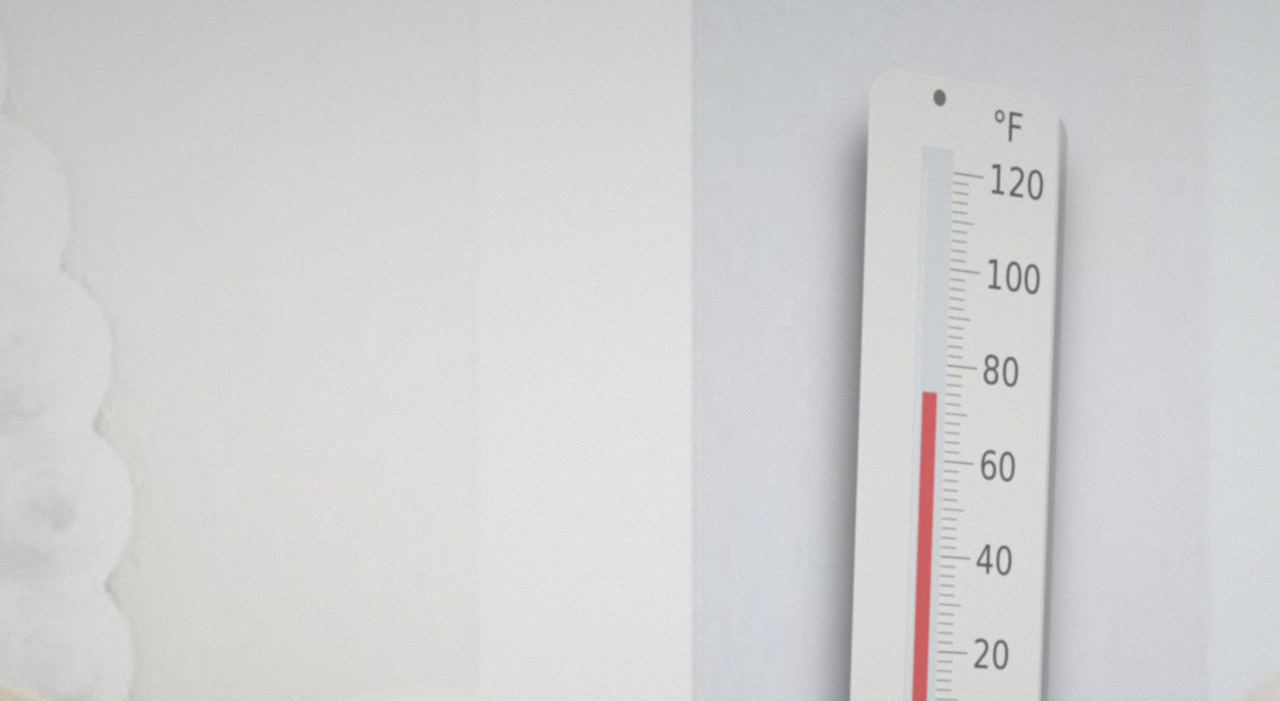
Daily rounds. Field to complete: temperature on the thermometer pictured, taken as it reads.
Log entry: 74 °F
